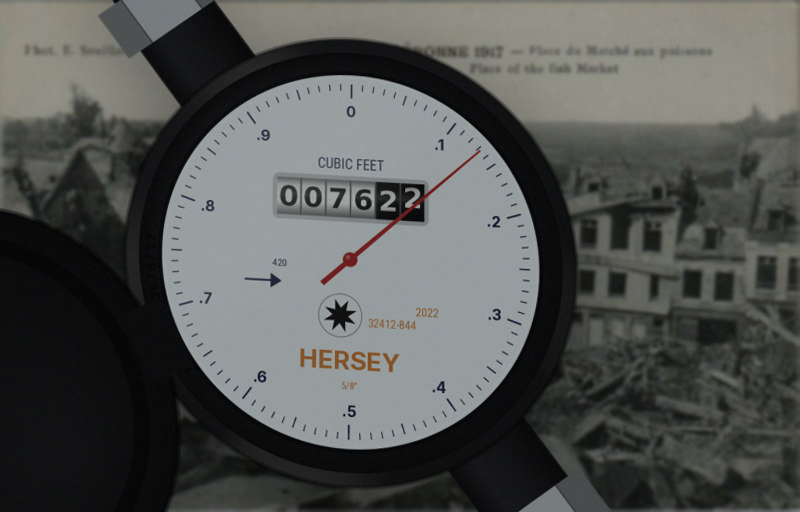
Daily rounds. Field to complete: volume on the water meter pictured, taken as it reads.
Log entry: 7622.13 ft³
